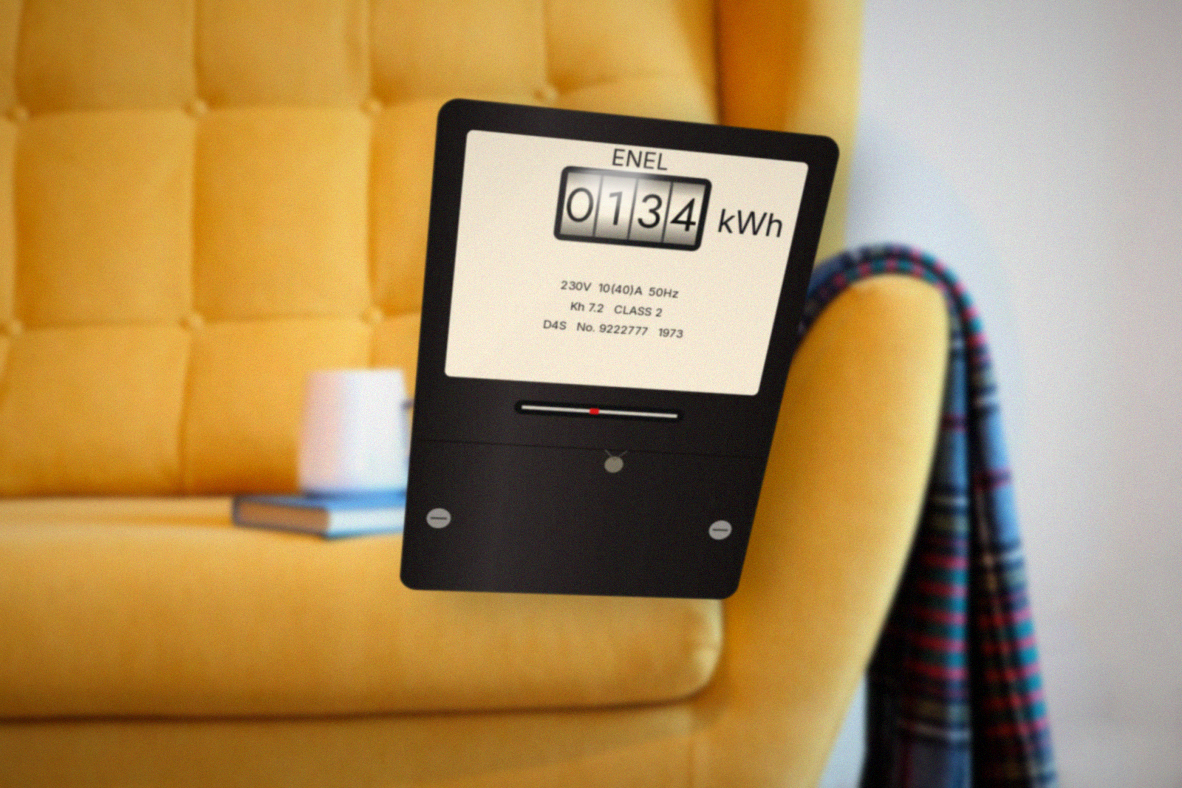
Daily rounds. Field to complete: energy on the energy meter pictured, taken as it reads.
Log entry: 134 kWh
